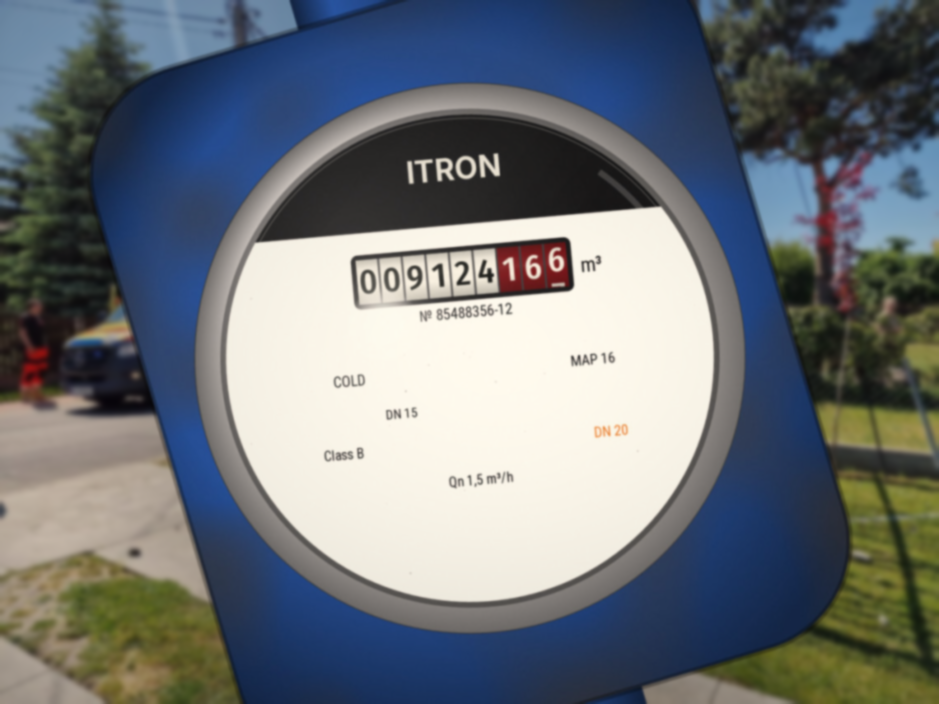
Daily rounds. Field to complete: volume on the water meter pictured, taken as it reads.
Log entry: 9124.166 m³
